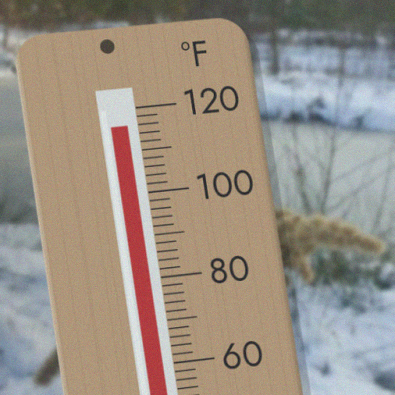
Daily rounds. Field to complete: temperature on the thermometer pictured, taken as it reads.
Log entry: 116 °F
